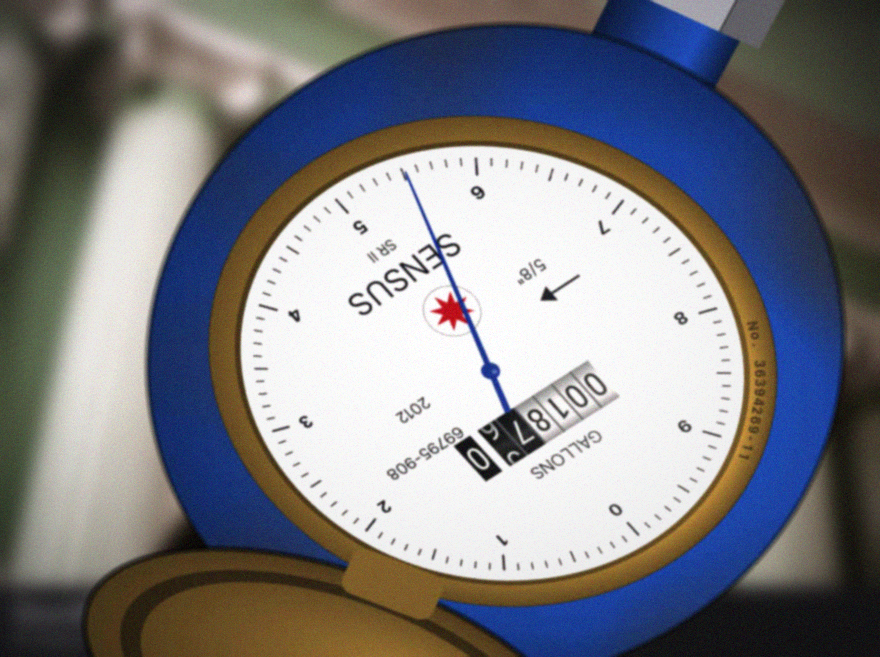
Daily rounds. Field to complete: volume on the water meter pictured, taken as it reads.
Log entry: 18755.5 gal
